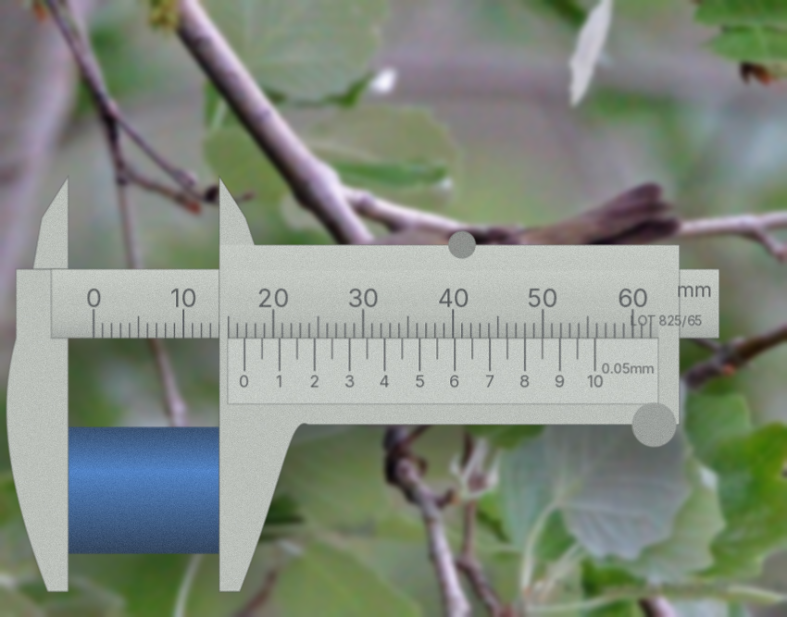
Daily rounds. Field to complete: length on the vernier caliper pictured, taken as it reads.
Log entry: 16.8 mm
